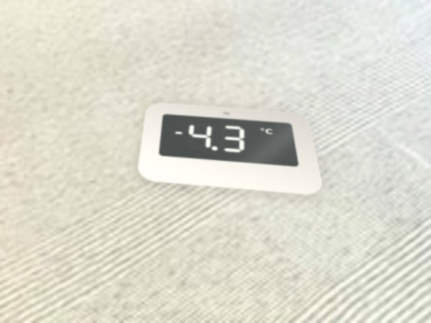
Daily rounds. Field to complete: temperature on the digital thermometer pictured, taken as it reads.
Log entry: -4.3 °C
